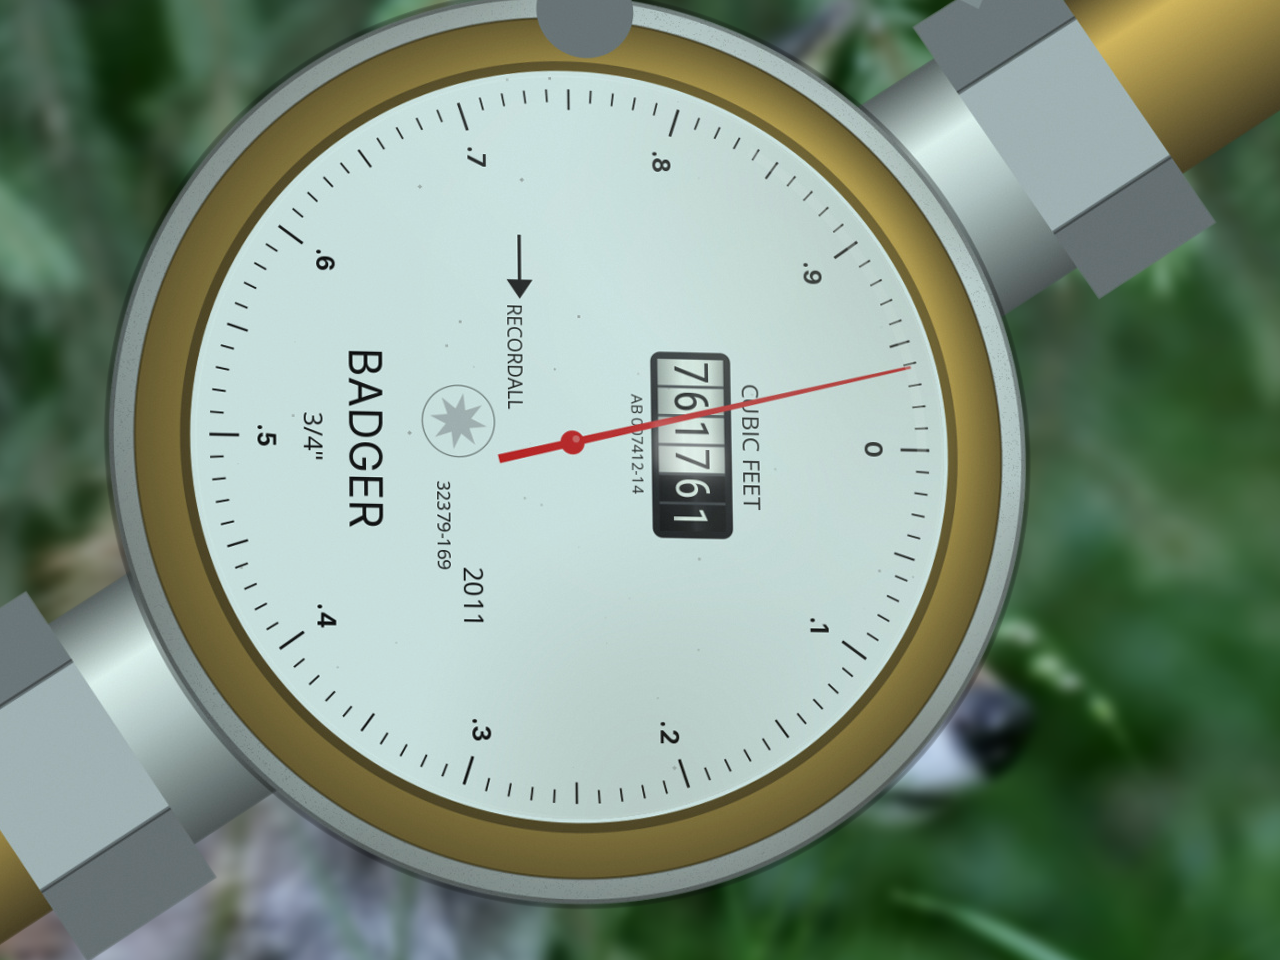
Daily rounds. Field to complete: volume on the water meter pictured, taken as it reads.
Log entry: 761760.96 ft³
